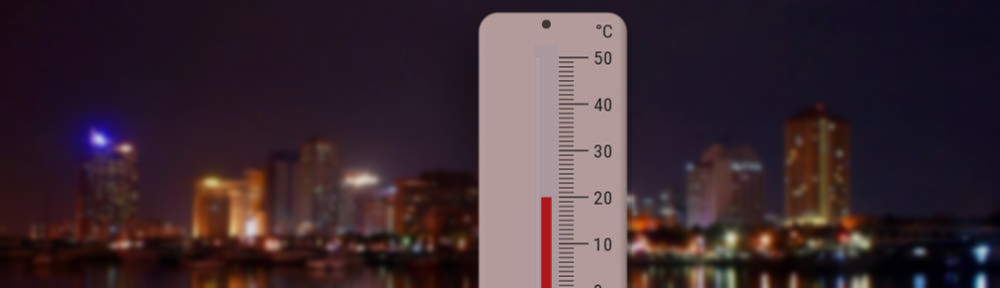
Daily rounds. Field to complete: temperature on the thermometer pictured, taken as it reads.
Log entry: 20 °C
